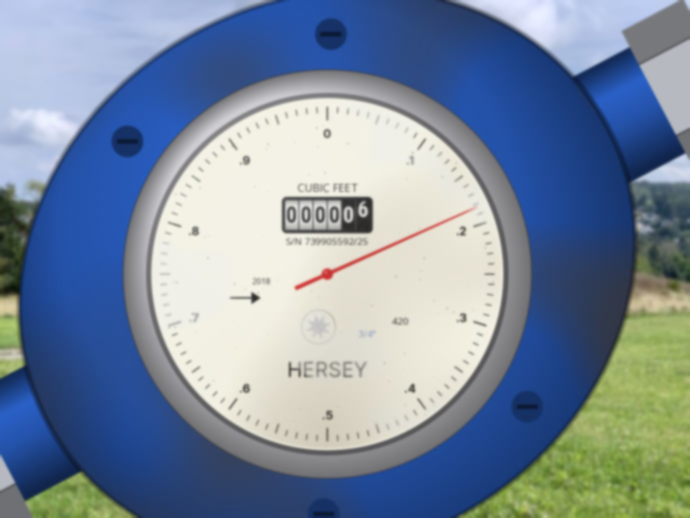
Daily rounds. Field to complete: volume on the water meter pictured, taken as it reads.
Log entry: 6.18 ft³
